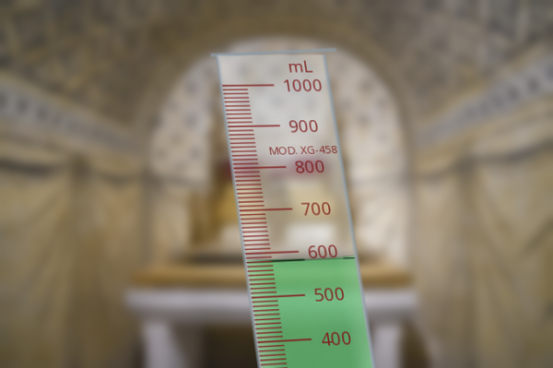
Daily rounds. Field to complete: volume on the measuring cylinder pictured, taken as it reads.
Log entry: 580 mL
